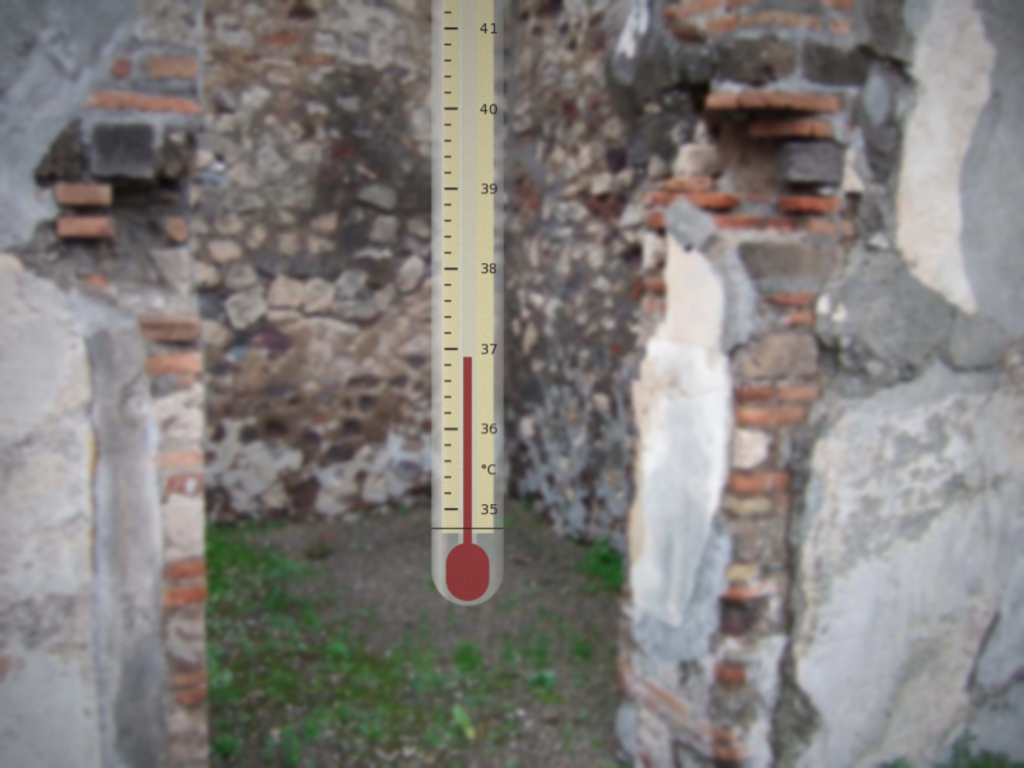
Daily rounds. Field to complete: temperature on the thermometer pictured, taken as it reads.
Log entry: 36.9 °C
